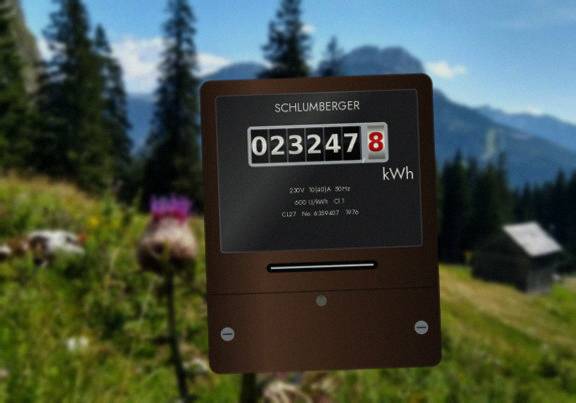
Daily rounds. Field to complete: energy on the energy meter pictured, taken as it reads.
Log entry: 23247.8 kWh
